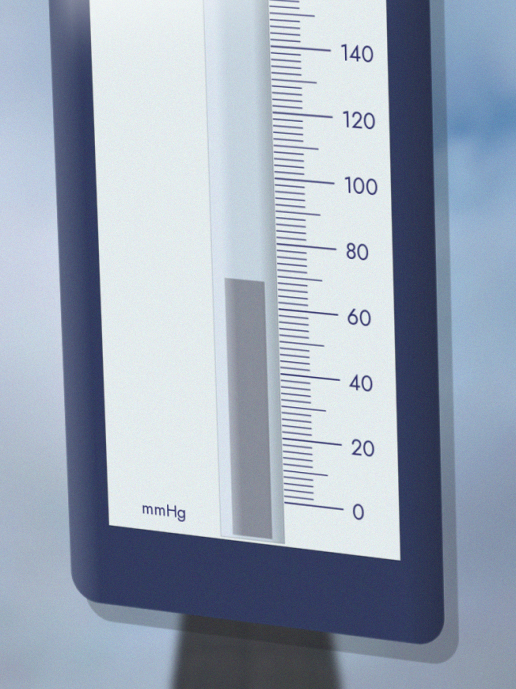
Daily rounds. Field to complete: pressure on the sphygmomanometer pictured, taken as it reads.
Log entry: 68 mmHg
